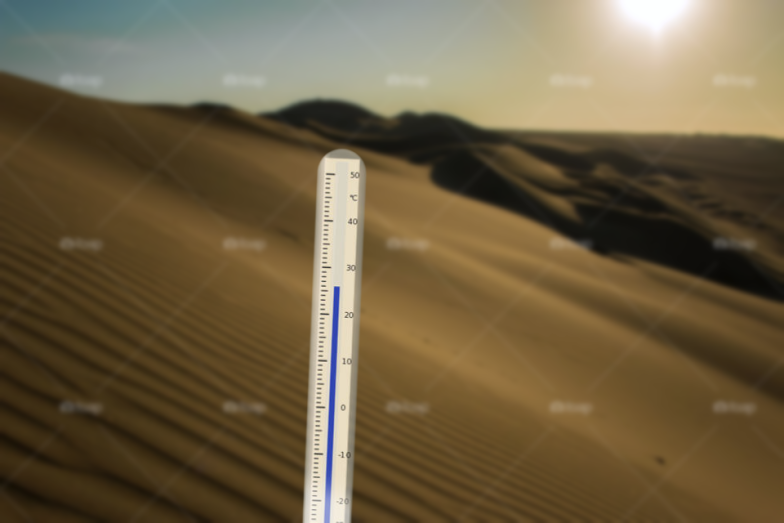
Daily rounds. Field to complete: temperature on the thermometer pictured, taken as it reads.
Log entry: 26 °C
